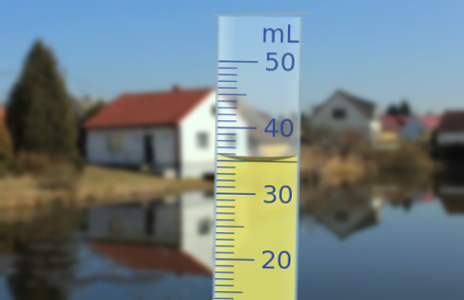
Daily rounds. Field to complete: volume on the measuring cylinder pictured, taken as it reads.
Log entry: 35 mL
